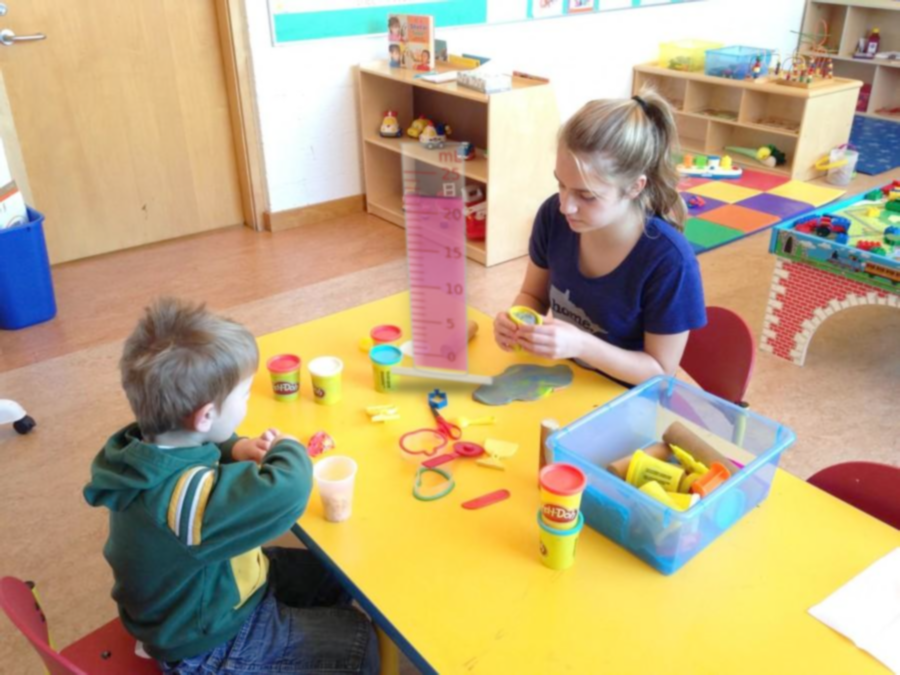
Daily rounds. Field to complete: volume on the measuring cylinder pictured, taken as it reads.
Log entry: 22 mL
